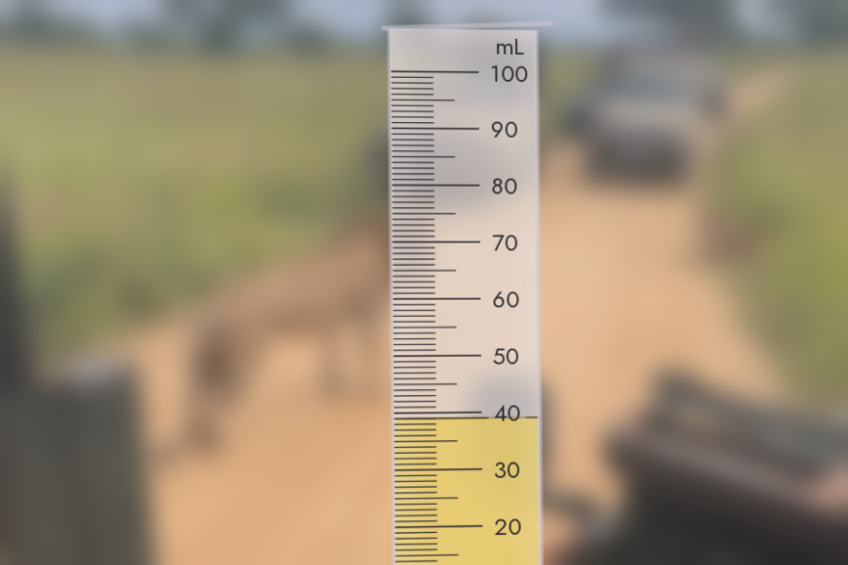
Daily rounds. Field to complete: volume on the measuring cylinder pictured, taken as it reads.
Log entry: 39 mL
